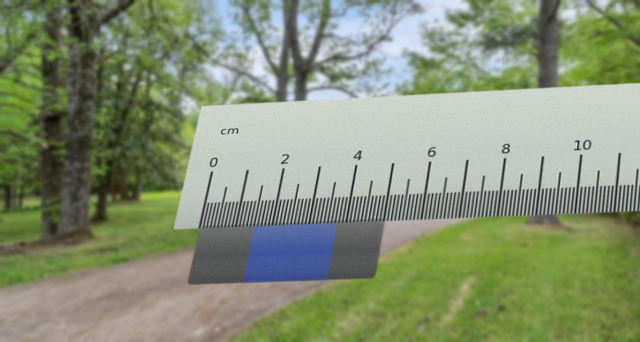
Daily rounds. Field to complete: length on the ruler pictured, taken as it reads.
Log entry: 5 cm
